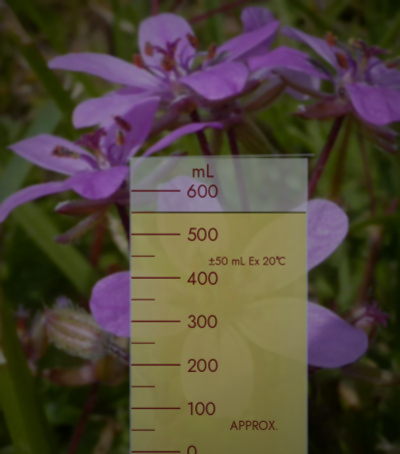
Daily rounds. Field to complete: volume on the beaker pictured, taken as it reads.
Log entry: 550 mL
